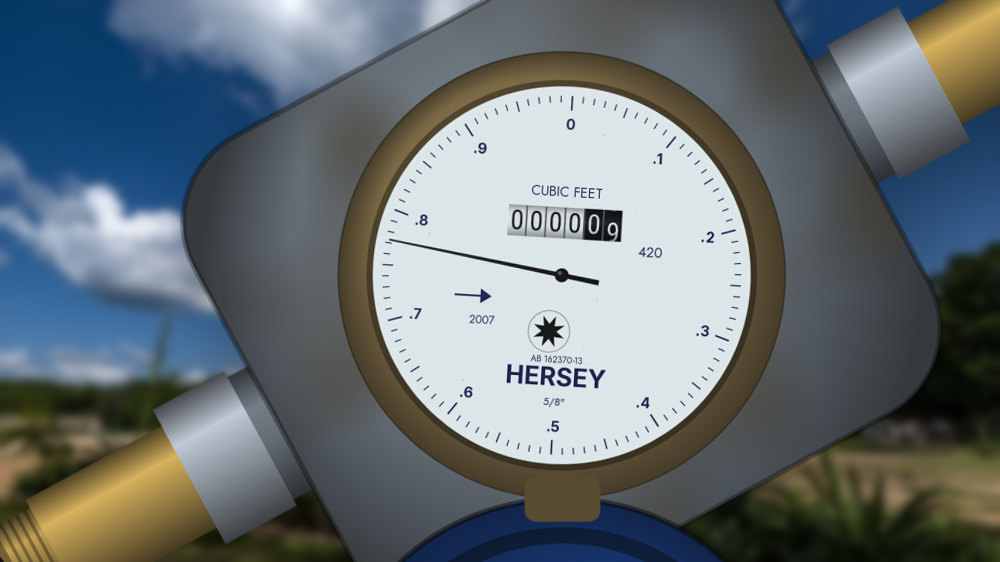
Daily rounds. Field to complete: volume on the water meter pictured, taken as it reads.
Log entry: 8.77 ft³
